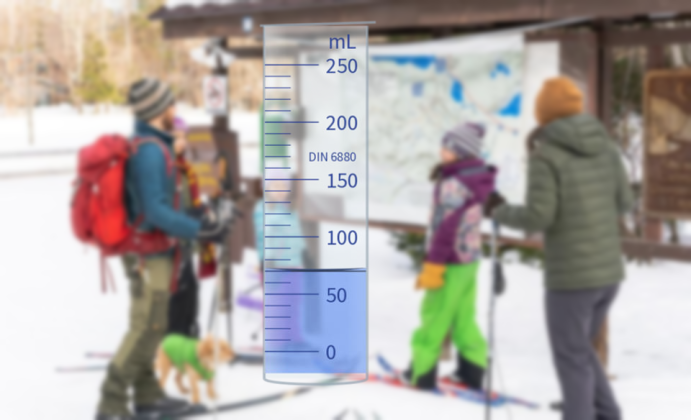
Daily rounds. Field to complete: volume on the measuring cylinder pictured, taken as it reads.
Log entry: 70 mL
